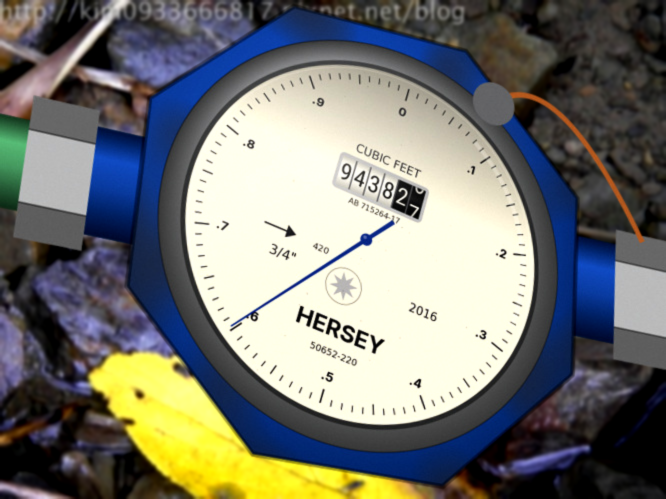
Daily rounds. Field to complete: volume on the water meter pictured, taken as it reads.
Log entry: 943826.60 ft³
